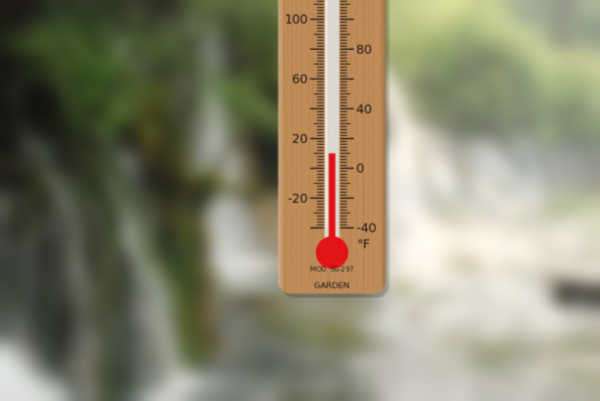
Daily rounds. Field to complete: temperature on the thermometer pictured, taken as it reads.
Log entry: 10 °F
